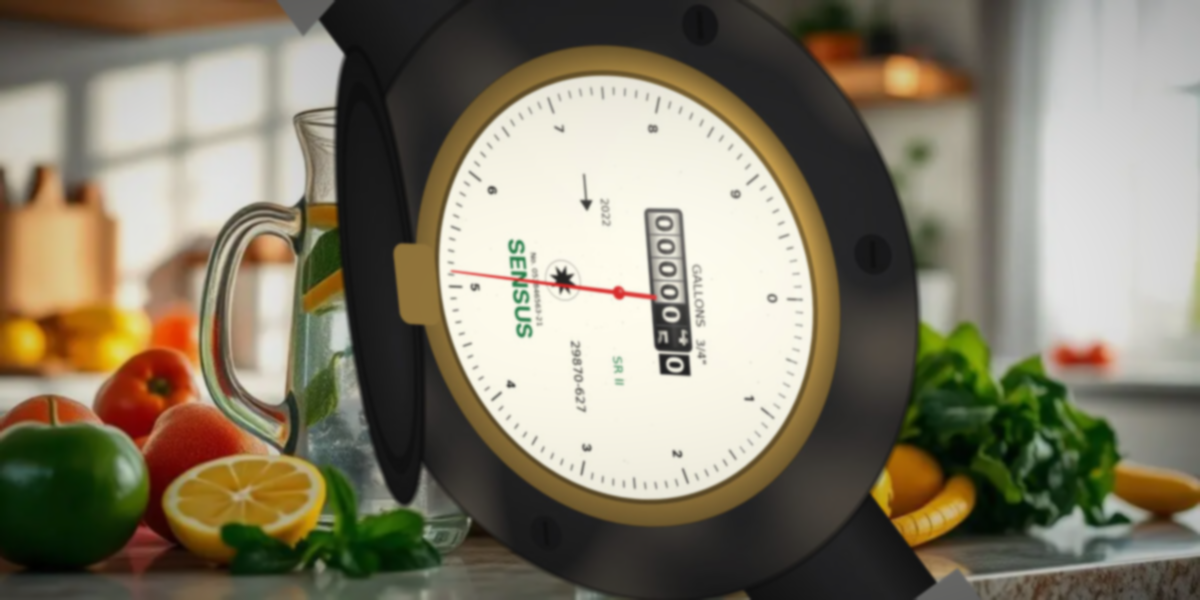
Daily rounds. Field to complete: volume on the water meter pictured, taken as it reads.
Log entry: 45.1 gal
